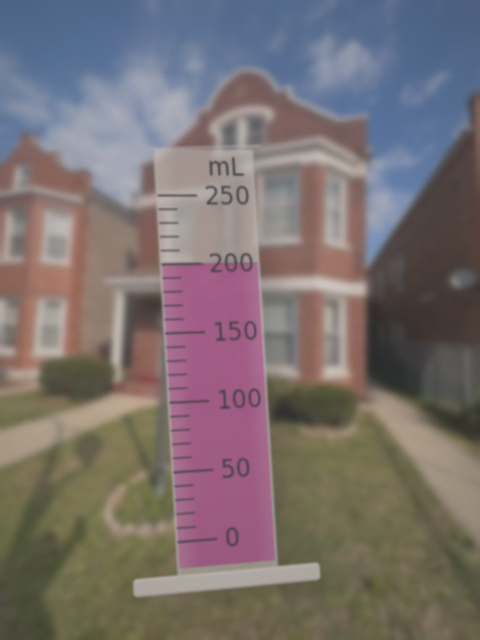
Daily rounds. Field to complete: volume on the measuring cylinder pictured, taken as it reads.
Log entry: 200 mL
